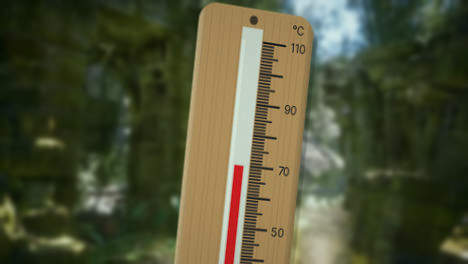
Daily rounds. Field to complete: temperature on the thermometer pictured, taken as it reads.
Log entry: 70 °C
